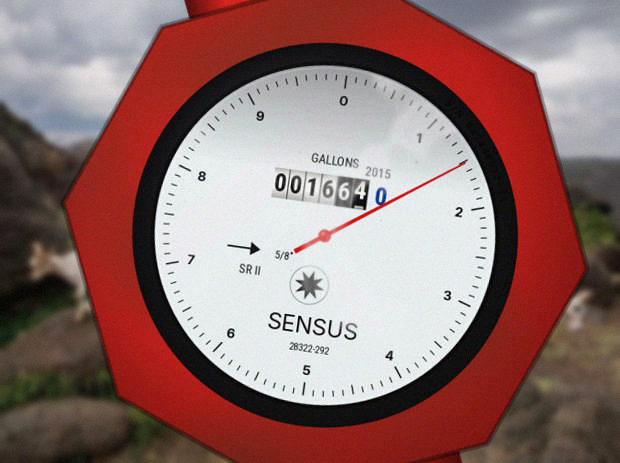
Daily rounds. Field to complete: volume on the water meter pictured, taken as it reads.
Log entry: 16641.5 gal
